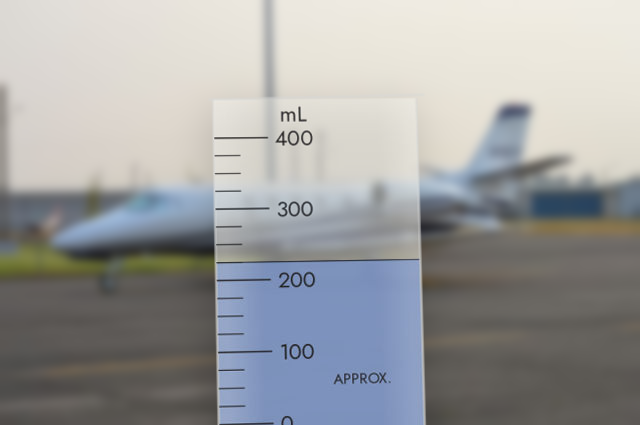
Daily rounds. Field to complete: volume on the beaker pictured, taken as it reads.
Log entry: 225 mL
